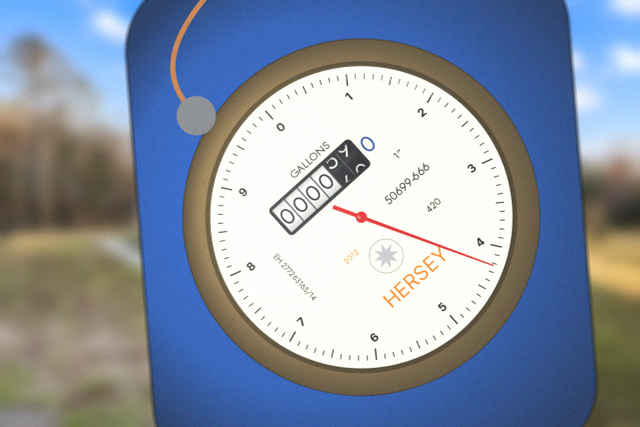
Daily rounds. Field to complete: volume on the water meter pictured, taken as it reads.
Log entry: 594.2 gal
